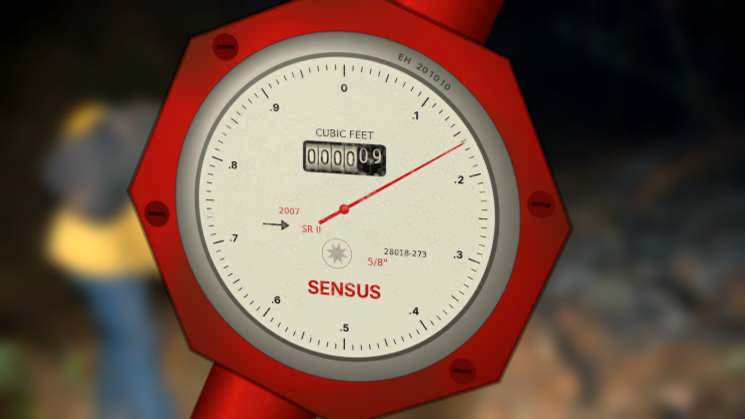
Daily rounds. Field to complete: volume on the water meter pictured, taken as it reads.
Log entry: 9.16 ft³
